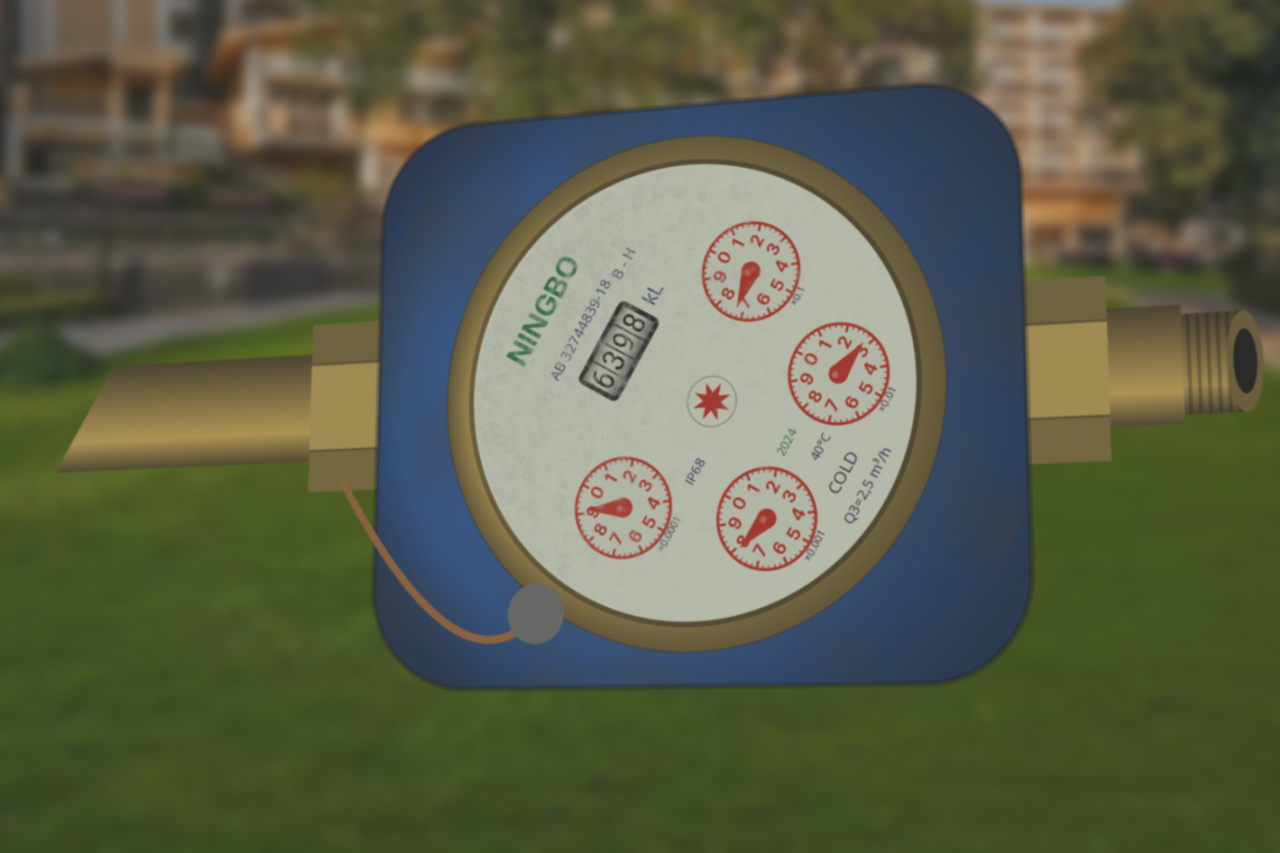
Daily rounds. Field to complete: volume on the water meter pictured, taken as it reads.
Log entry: 6398.7279 kL
